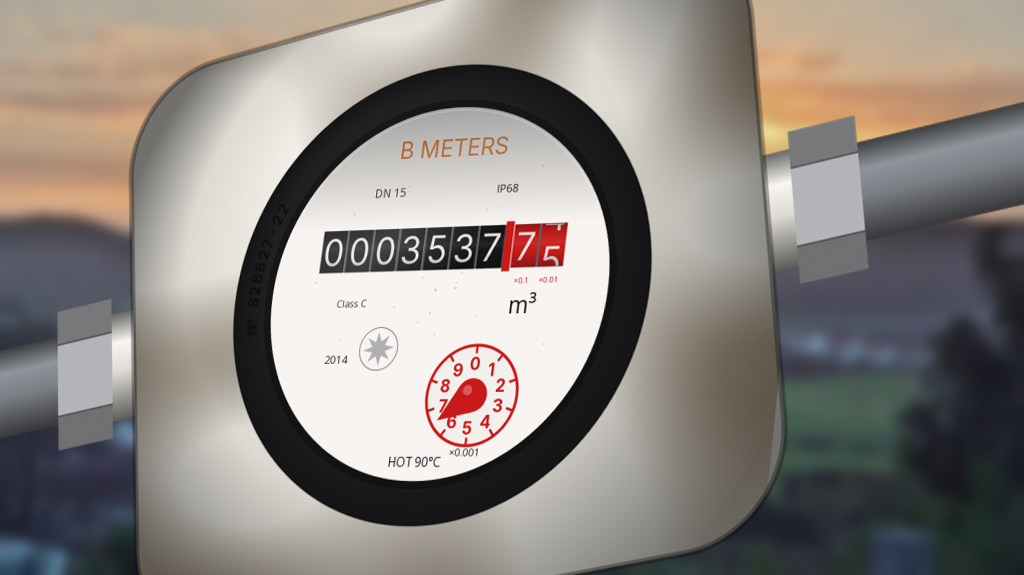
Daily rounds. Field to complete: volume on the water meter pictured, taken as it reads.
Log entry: 3537.746 m³
